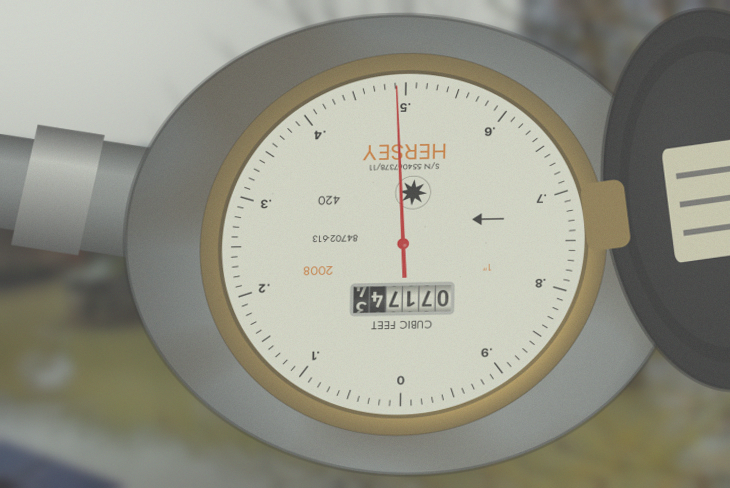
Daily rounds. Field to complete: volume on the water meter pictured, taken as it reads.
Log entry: 71743.49 ft³
